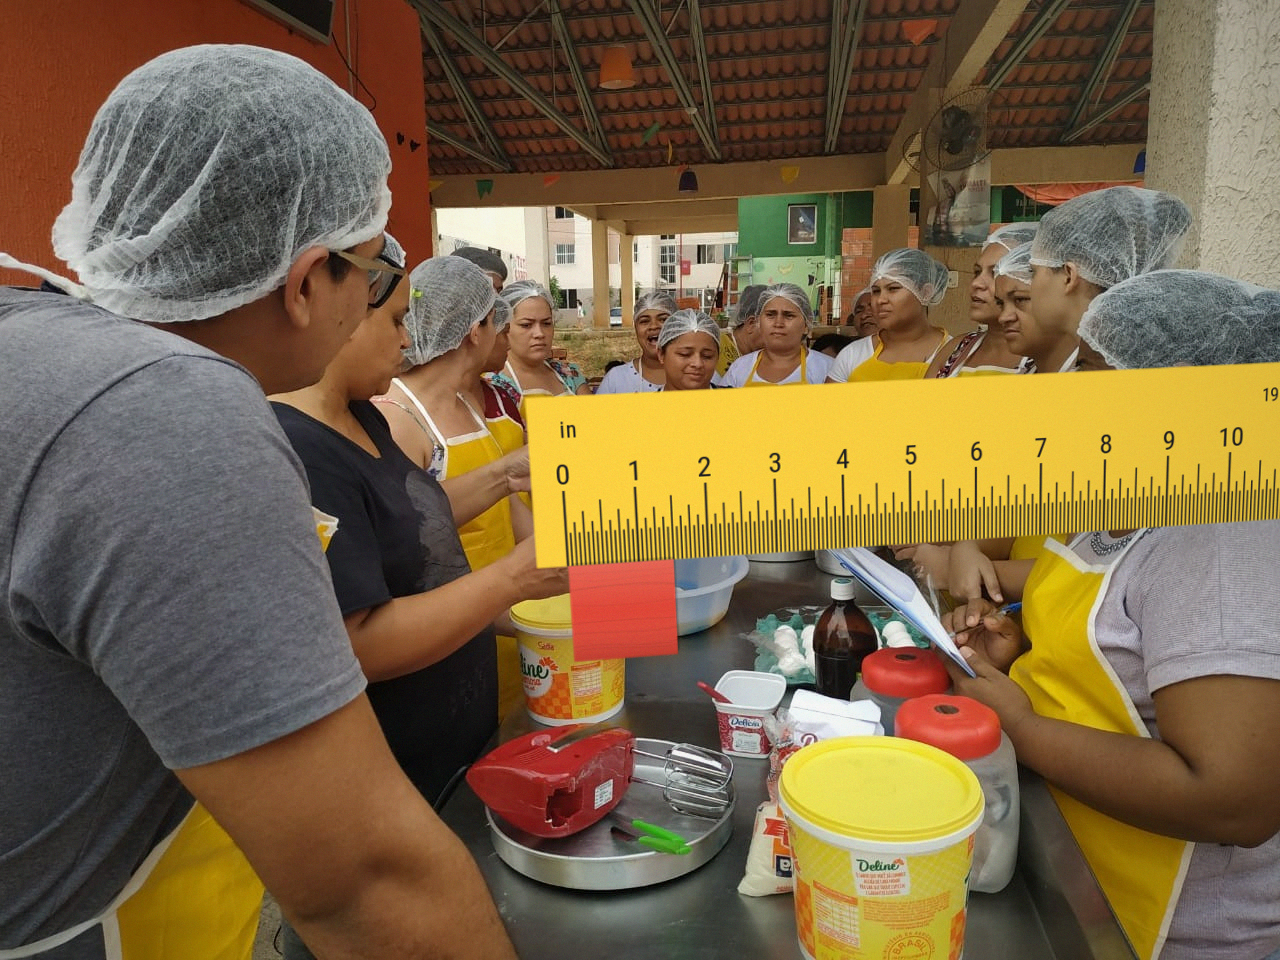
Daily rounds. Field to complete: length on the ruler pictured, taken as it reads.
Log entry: 1.5 in
